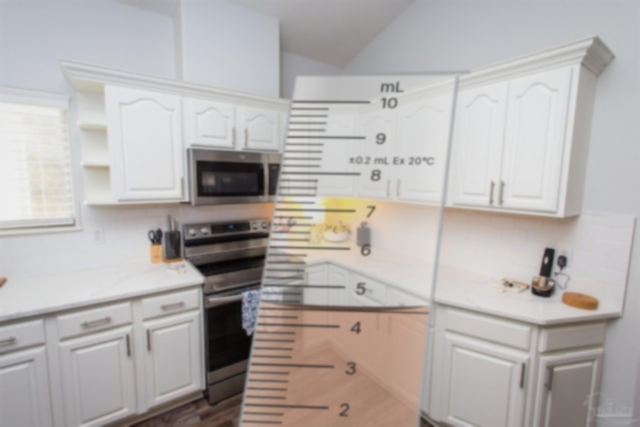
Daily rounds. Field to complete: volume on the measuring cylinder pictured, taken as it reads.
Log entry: 4.4 mL
